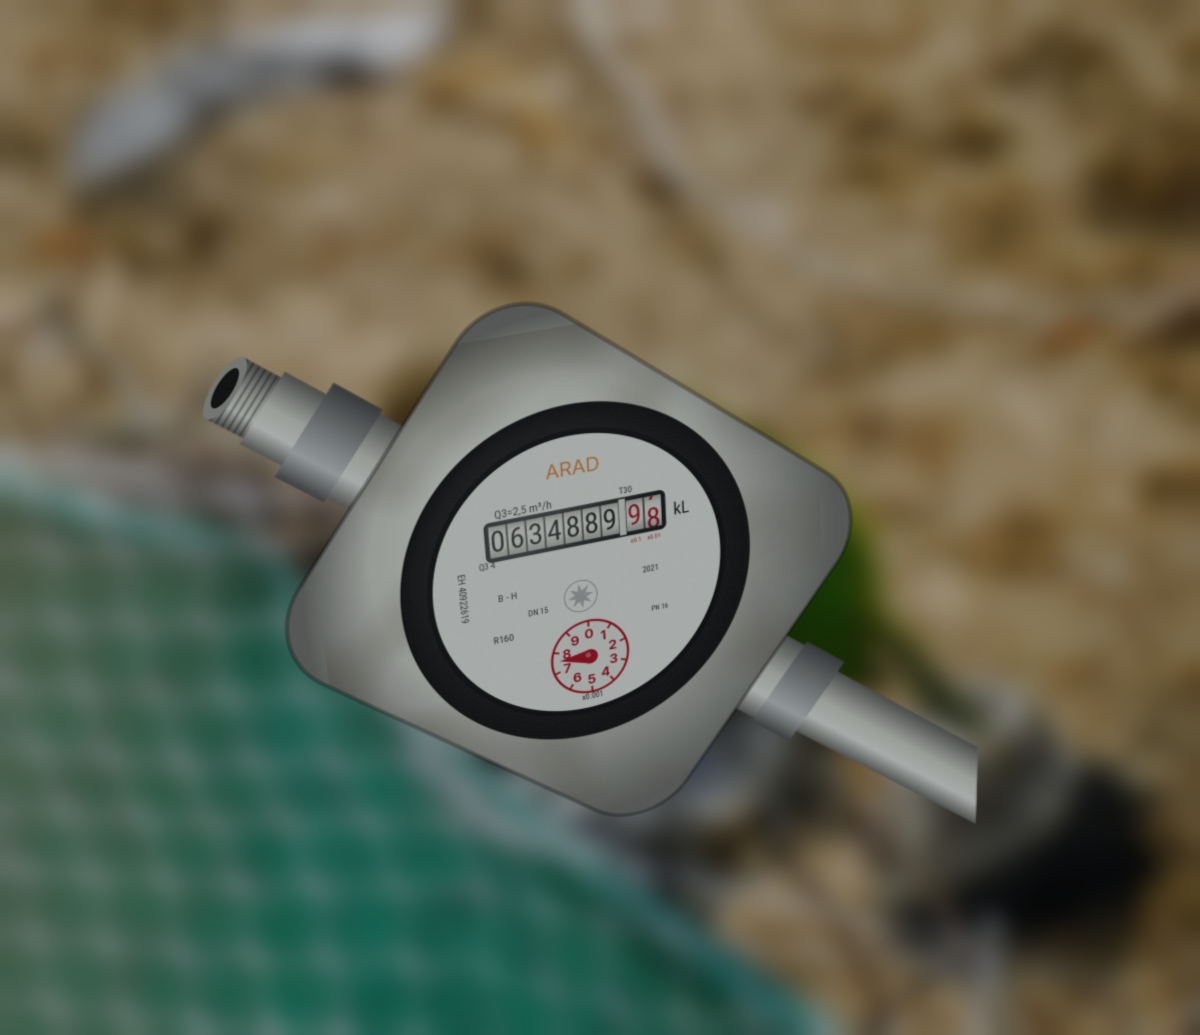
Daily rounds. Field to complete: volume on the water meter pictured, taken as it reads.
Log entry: 634889.977 kL
